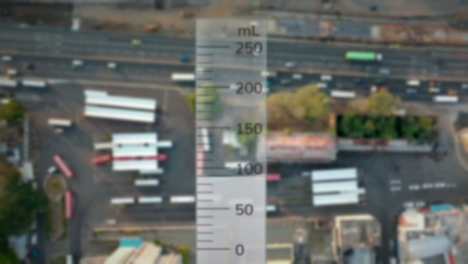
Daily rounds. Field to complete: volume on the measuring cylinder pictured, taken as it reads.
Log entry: 90 mL
